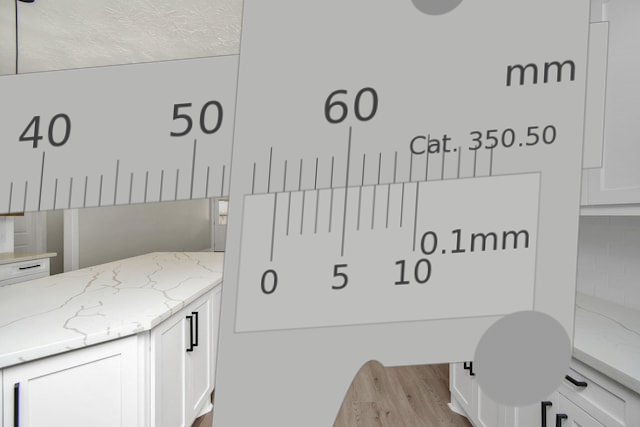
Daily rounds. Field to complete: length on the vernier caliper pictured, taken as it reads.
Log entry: 55.5 mm
